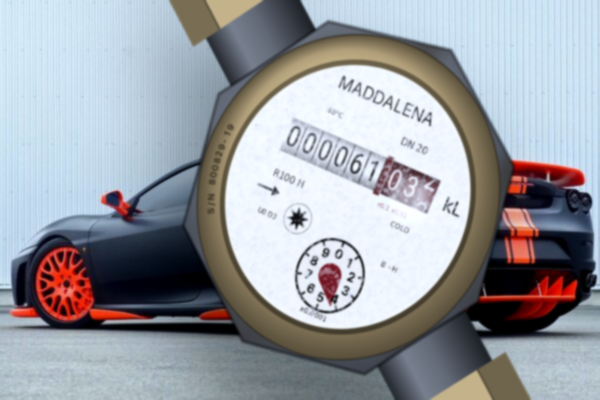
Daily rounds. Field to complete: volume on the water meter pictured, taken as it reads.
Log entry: 61.0324 kL
